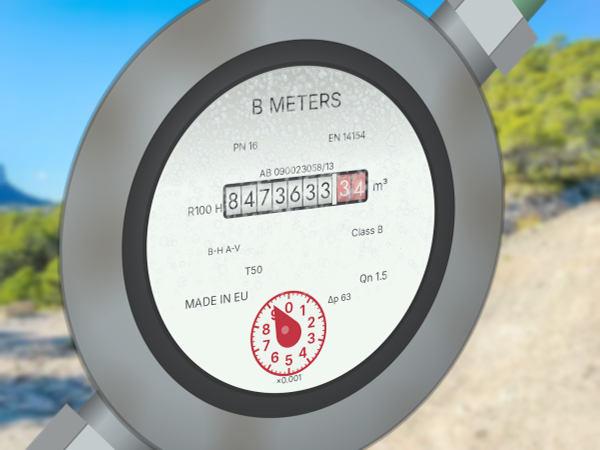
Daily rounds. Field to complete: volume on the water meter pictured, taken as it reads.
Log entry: 8473633.339 m³
